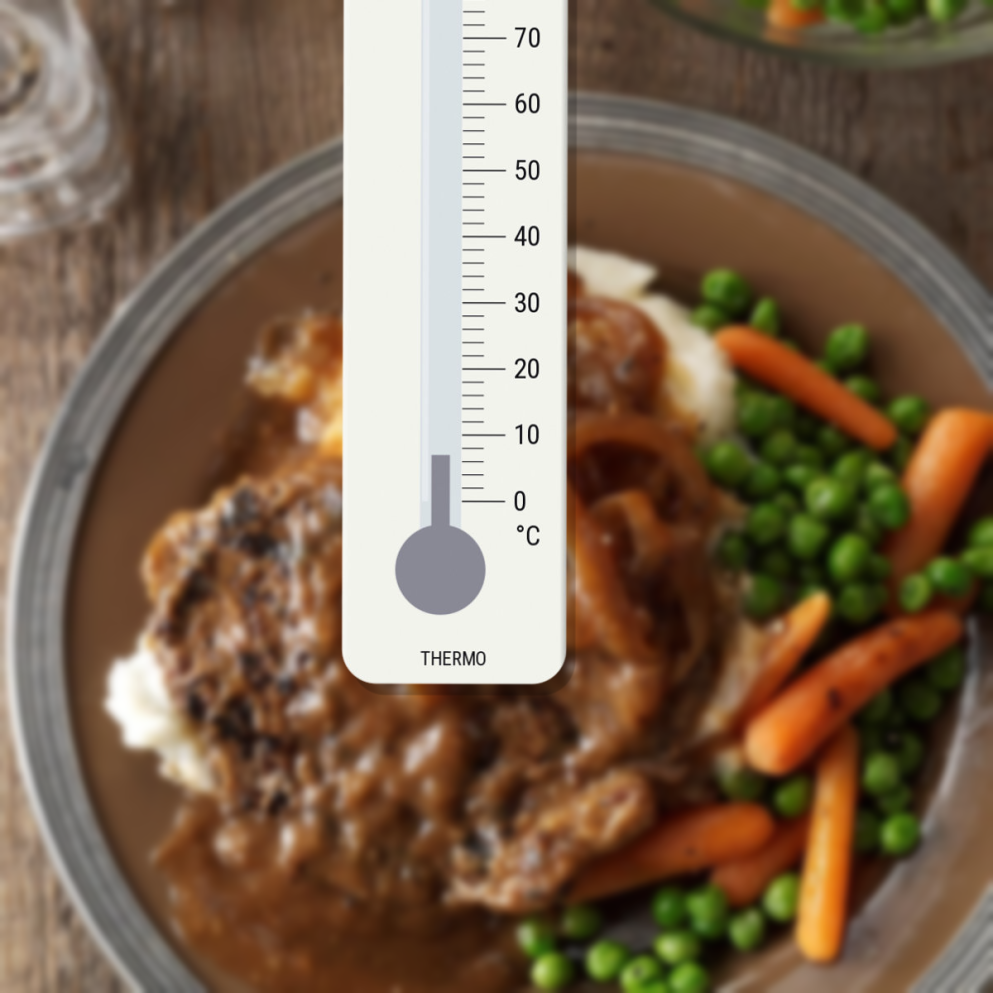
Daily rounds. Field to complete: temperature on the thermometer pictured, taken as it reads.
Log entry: 7 °C
